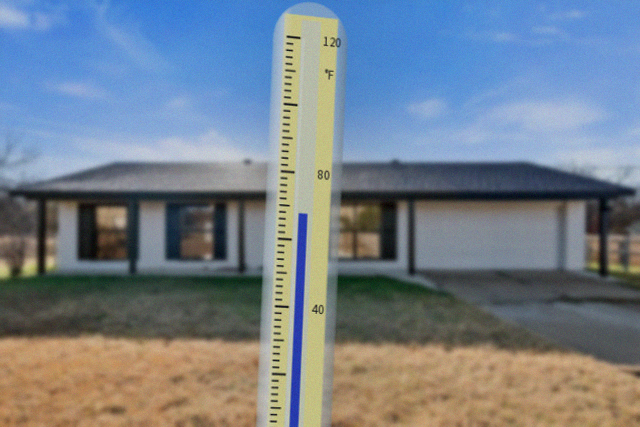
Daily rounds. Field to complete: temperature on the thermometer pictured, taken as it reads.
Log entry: 68 °F
